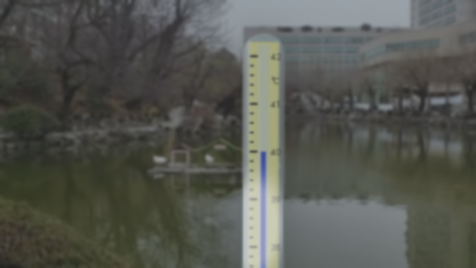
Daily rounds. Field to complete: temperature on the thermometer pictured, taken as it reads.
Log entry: 40 °C
